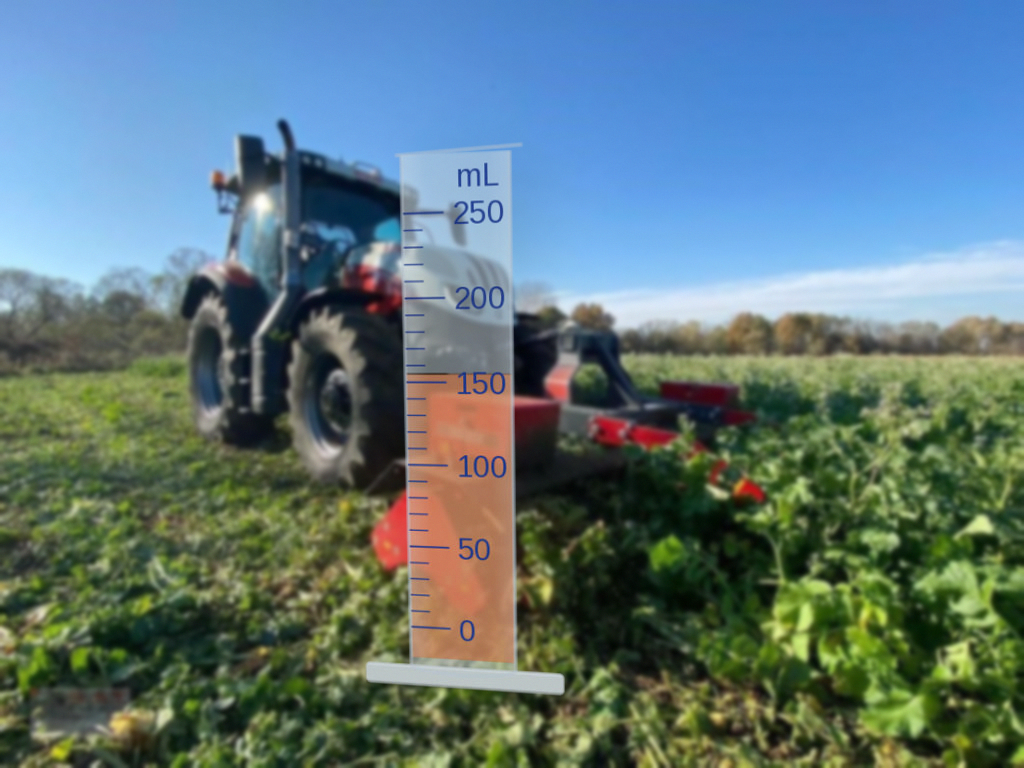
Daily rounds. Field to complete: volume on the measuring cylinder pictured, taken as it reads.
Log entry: 155 mL
